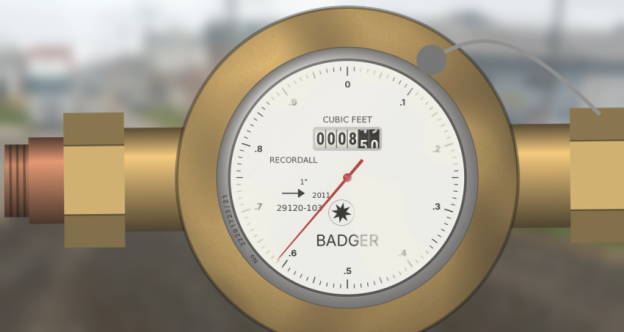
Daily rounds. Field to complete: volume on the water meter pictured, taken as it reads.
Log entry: 849.61 ft³
